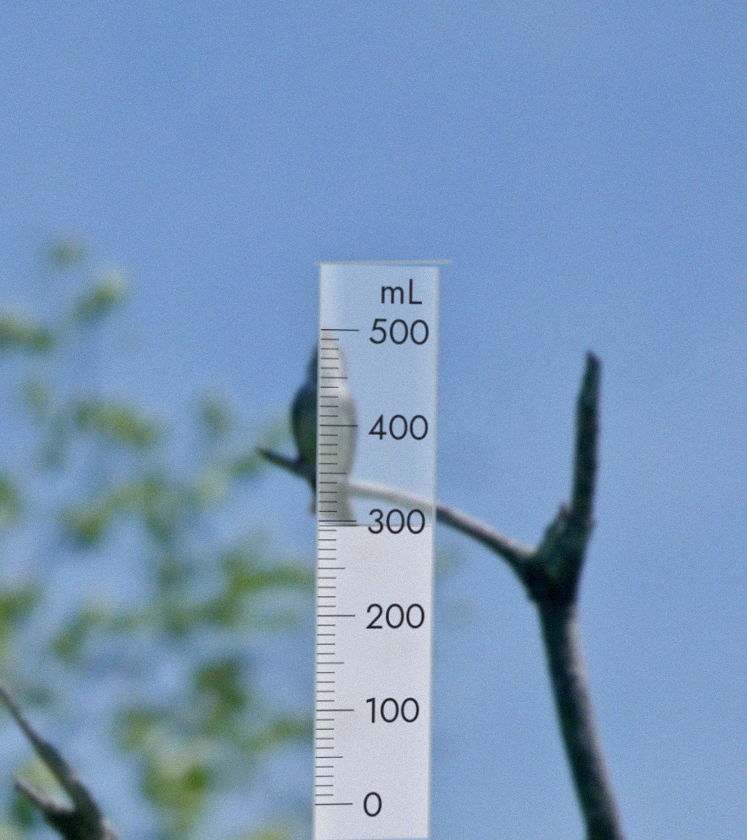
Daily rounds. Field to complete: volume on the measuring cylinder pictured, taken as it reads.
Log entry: 295 mL
